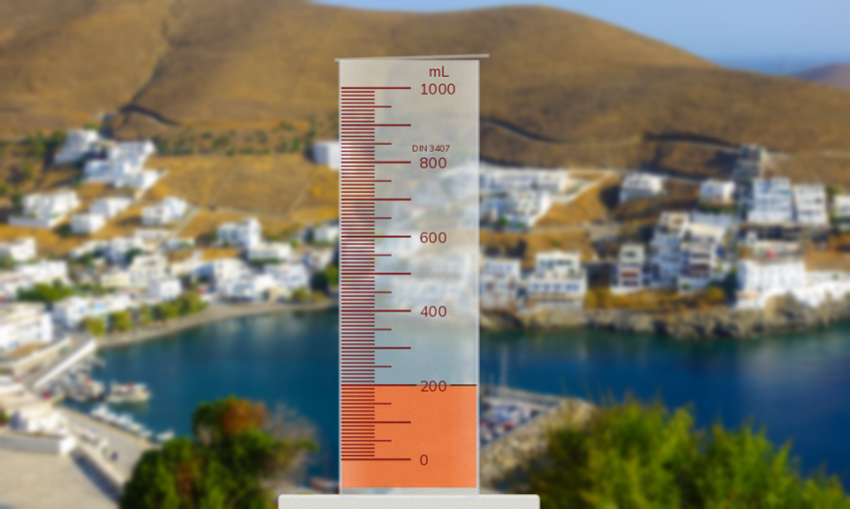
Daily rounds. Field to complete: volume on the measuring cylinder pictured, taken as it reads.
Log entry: 200 mL
